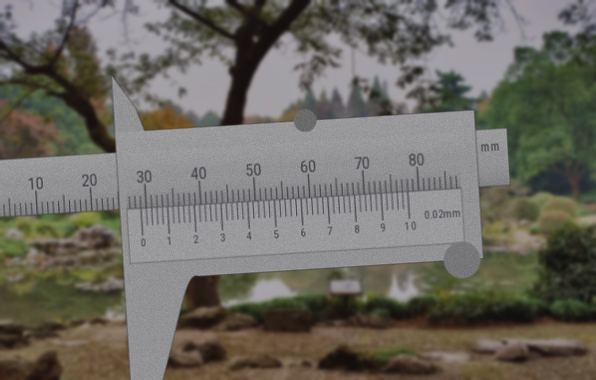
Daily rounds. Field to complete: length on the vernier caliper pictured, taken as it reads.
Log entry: 29.0 mm
